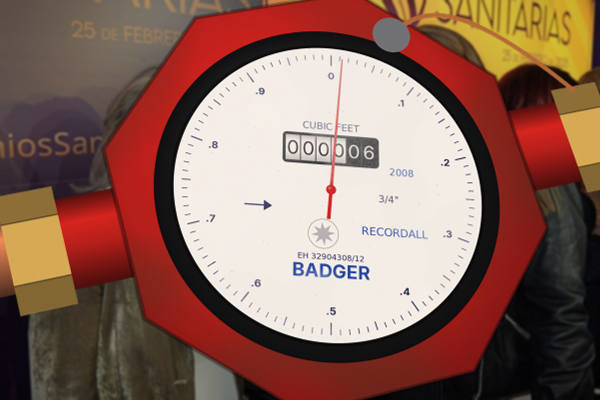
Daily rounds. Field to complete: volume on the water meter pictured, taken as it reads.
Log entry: 6.01 ft³
